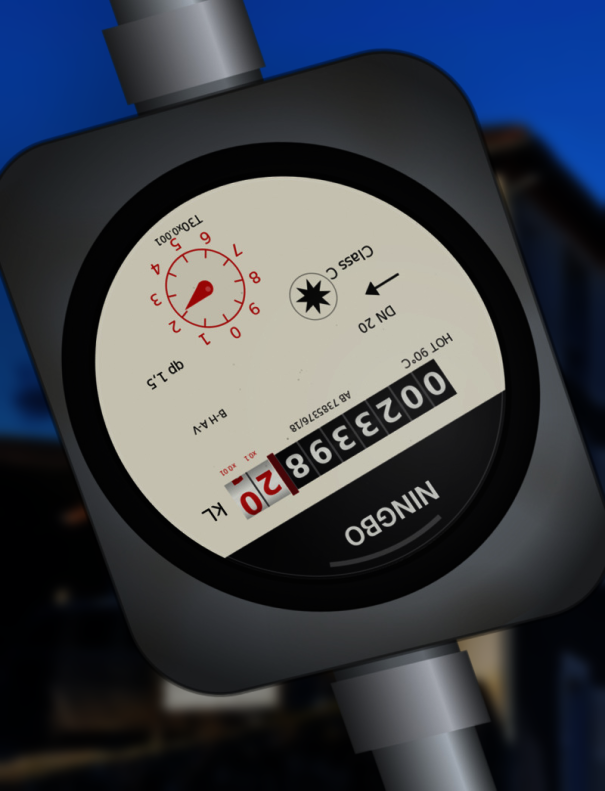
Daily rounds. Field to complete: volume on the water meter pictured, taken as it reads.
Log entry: 23398.202 kL
